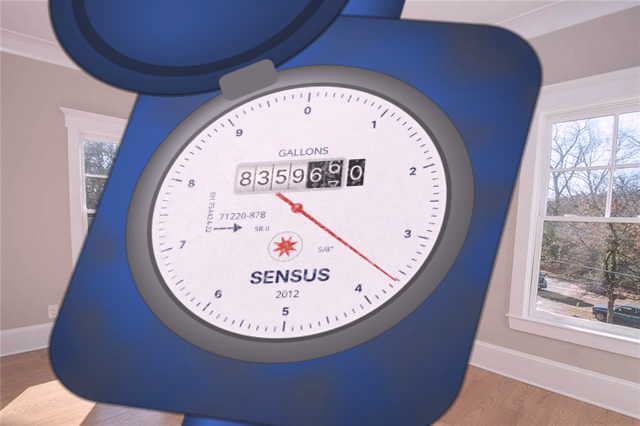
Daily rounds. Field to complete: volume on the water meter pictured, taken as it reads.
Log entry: 8359663.6 gal
